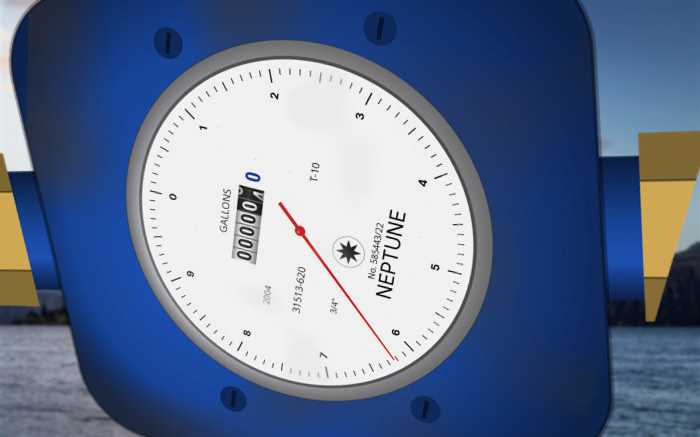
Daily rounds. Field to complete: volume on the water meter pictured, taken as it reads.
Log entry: 36.2 gal
